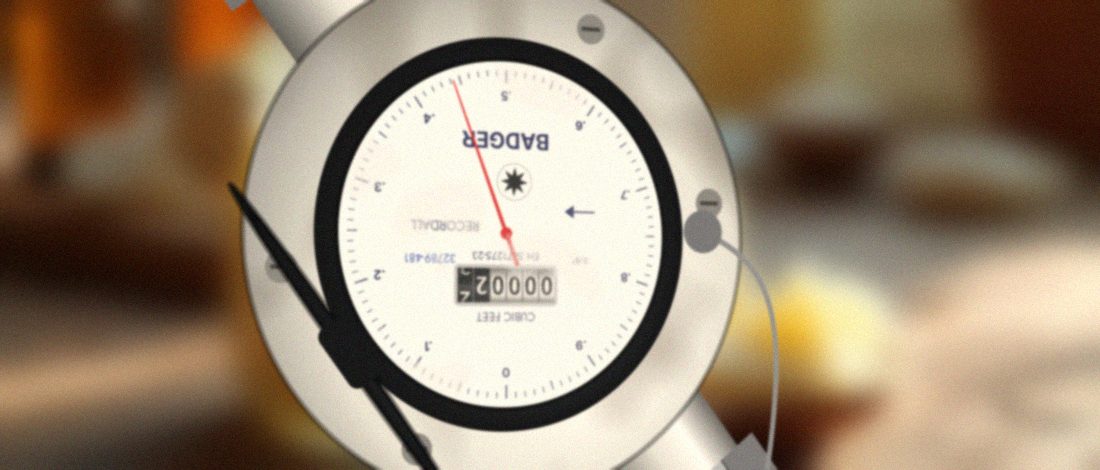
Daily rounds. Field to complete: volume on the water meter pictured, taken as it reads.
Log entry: 22.44 ft³
